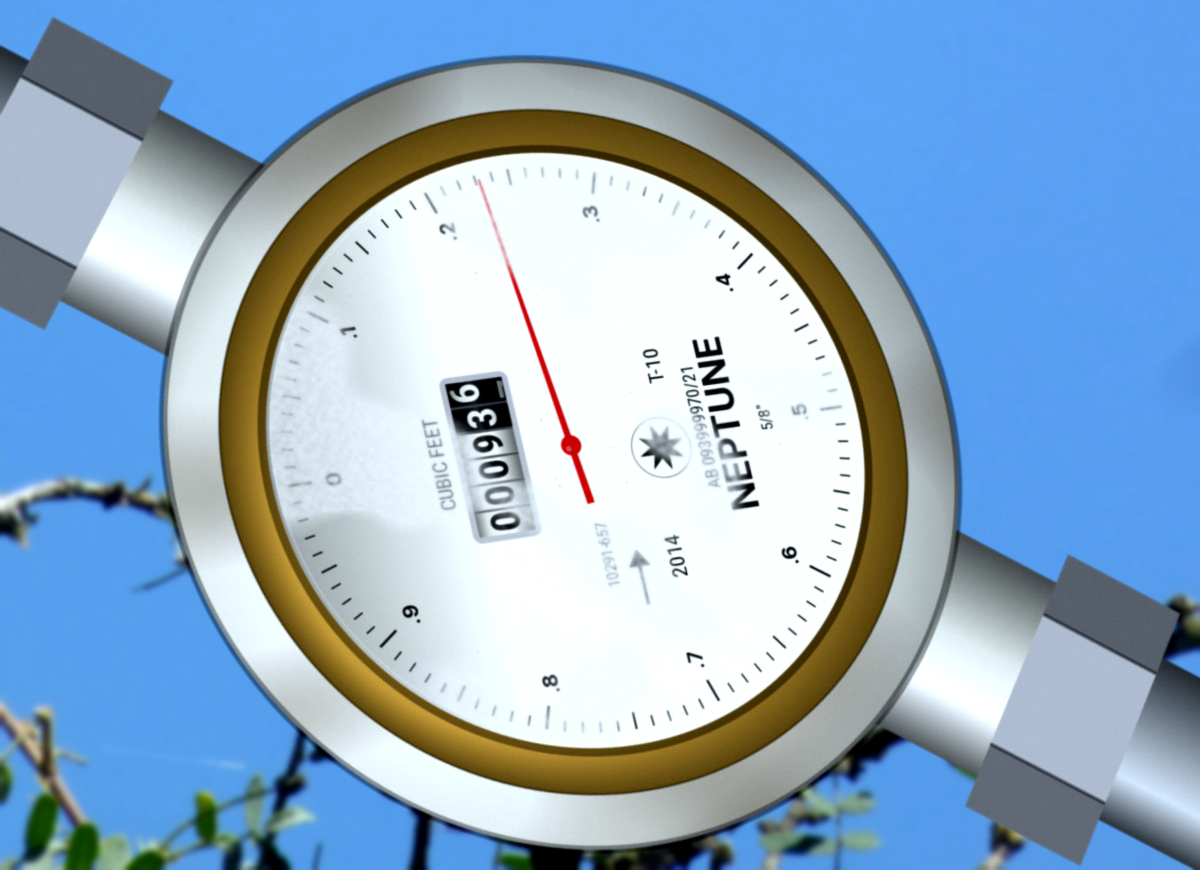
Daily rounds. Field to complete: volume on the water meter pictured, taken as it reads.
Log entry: 936.23 ft³
